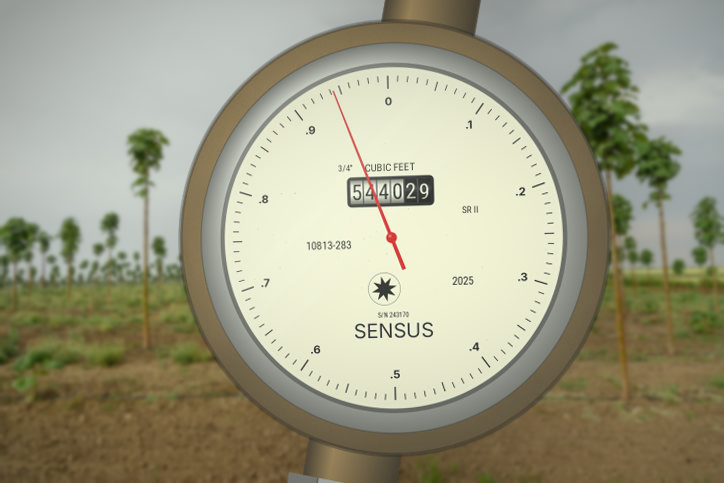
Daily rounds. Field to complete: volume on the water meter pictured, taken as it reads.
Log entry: 544028.94 ft³
